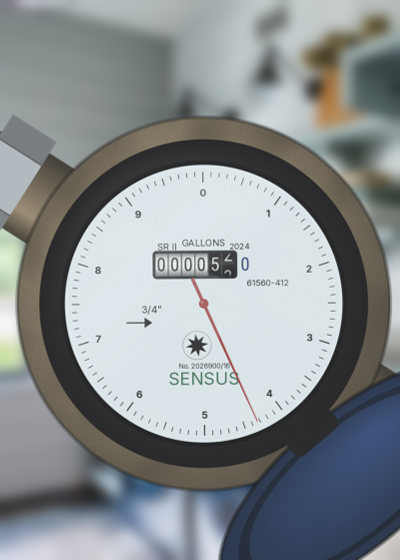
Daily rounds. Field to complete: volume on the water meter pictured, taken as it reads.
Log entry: 524.3 gal
